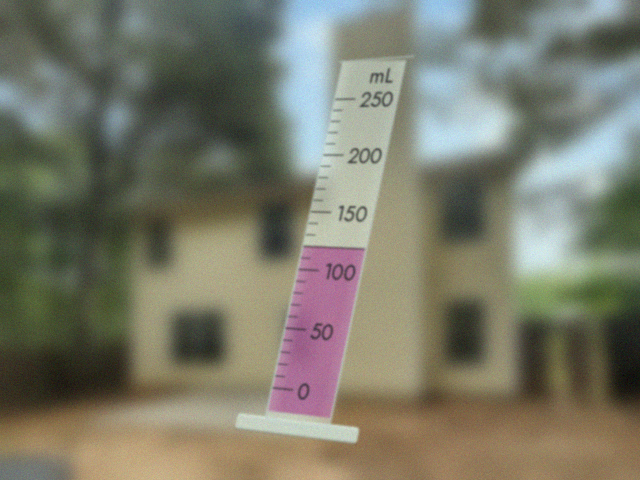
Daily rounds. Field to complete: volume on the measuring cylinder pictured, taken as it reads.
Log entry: 120 mL
